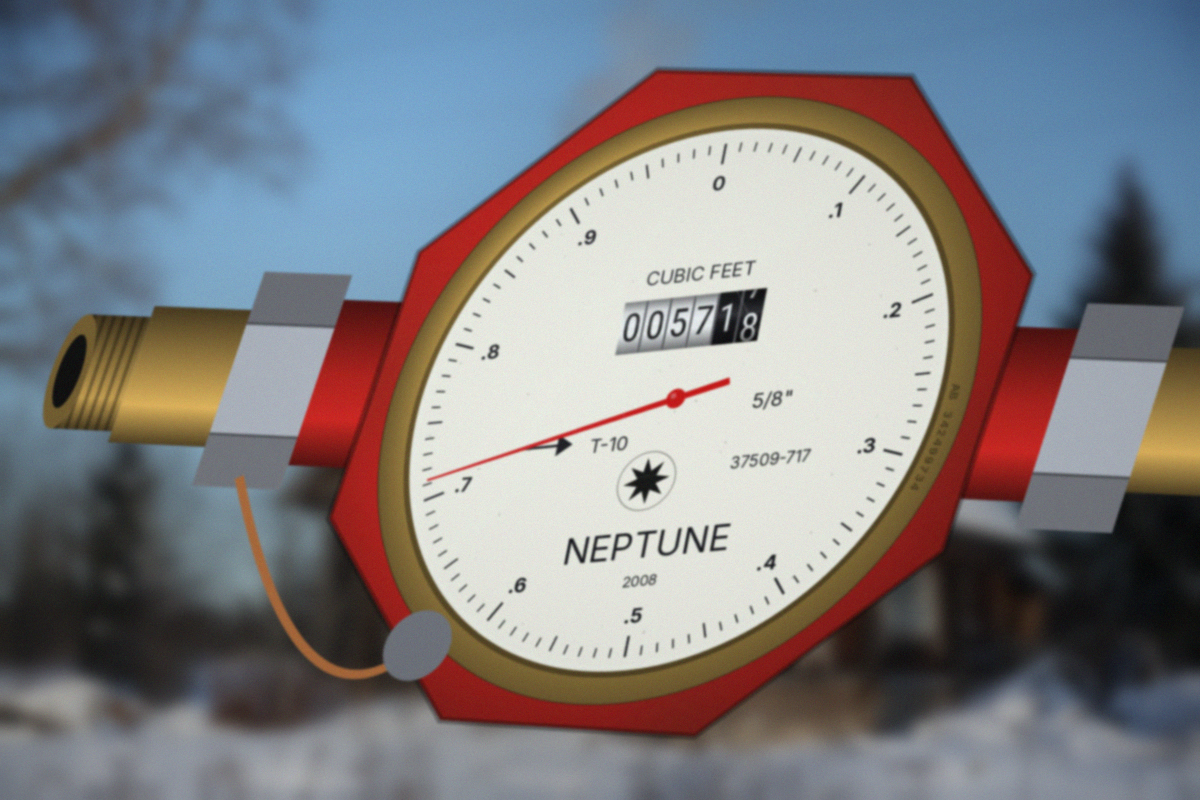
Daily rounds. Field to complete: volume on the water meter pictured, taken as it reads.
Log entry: 5717.71 ft³
